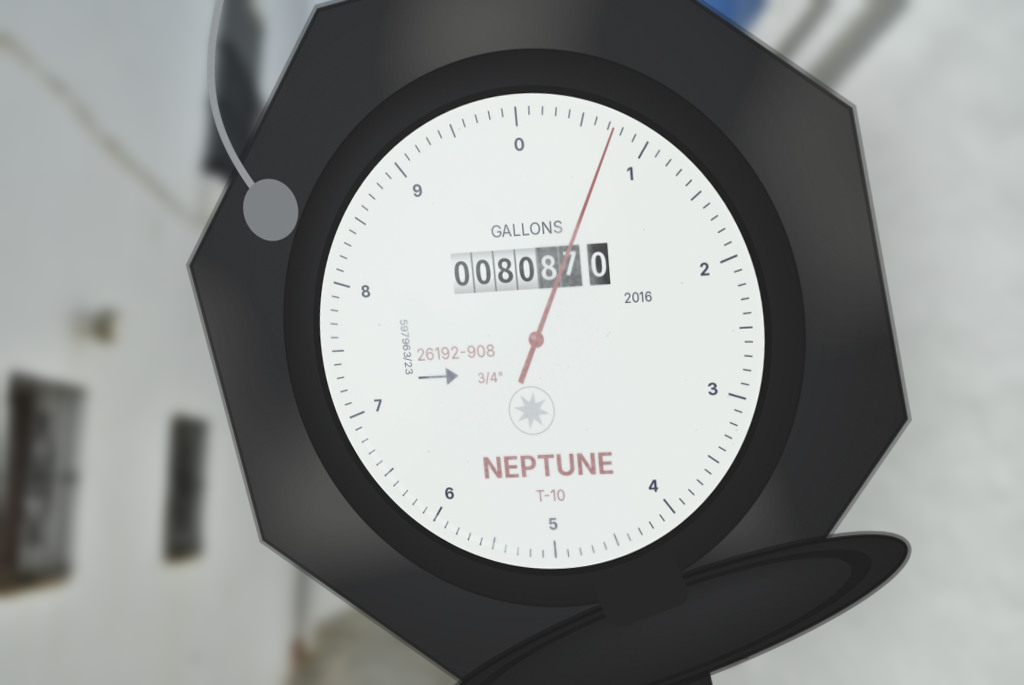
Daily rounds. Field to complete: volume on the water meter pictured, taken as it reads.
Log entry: 80870.7 gal
